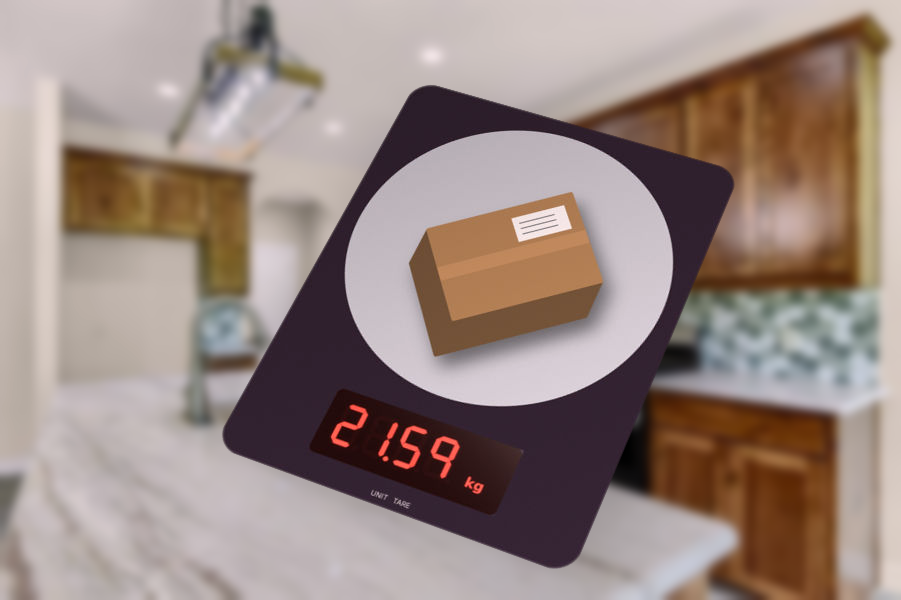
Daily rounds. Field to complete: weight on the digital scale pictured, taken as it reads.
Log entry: 21.59 kg
